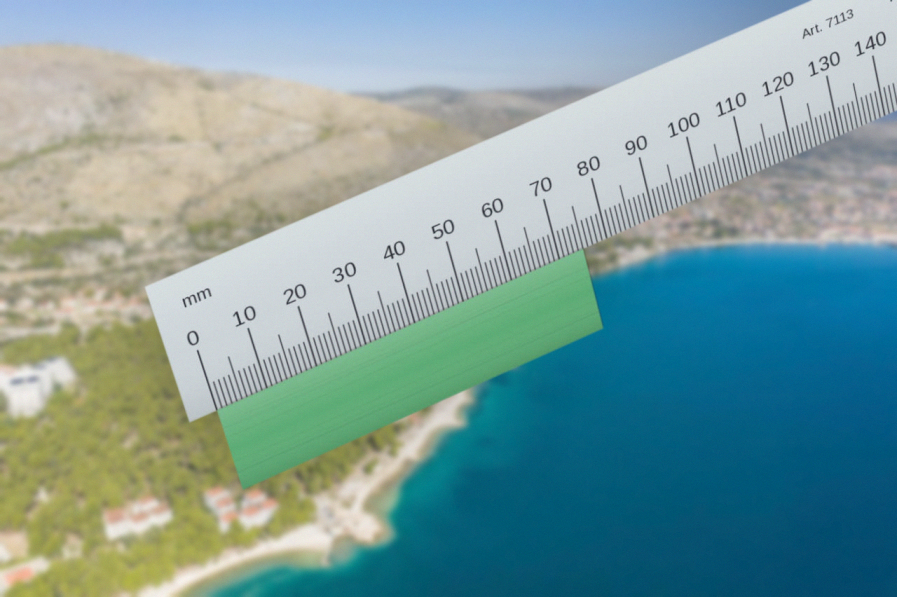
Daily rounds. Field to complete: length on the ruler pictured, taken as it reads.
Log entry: 75 mm
